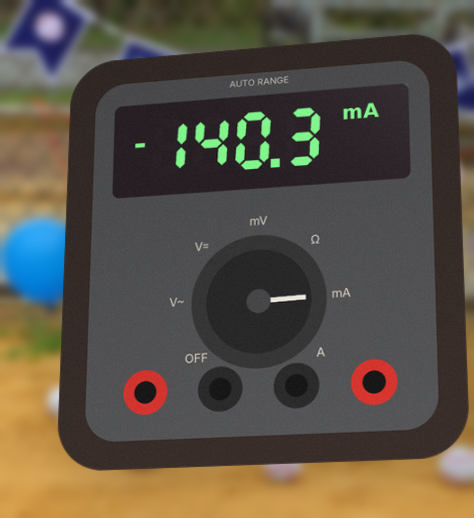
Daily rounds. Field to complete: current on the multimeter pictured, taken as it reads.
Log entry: -140.3 mA
